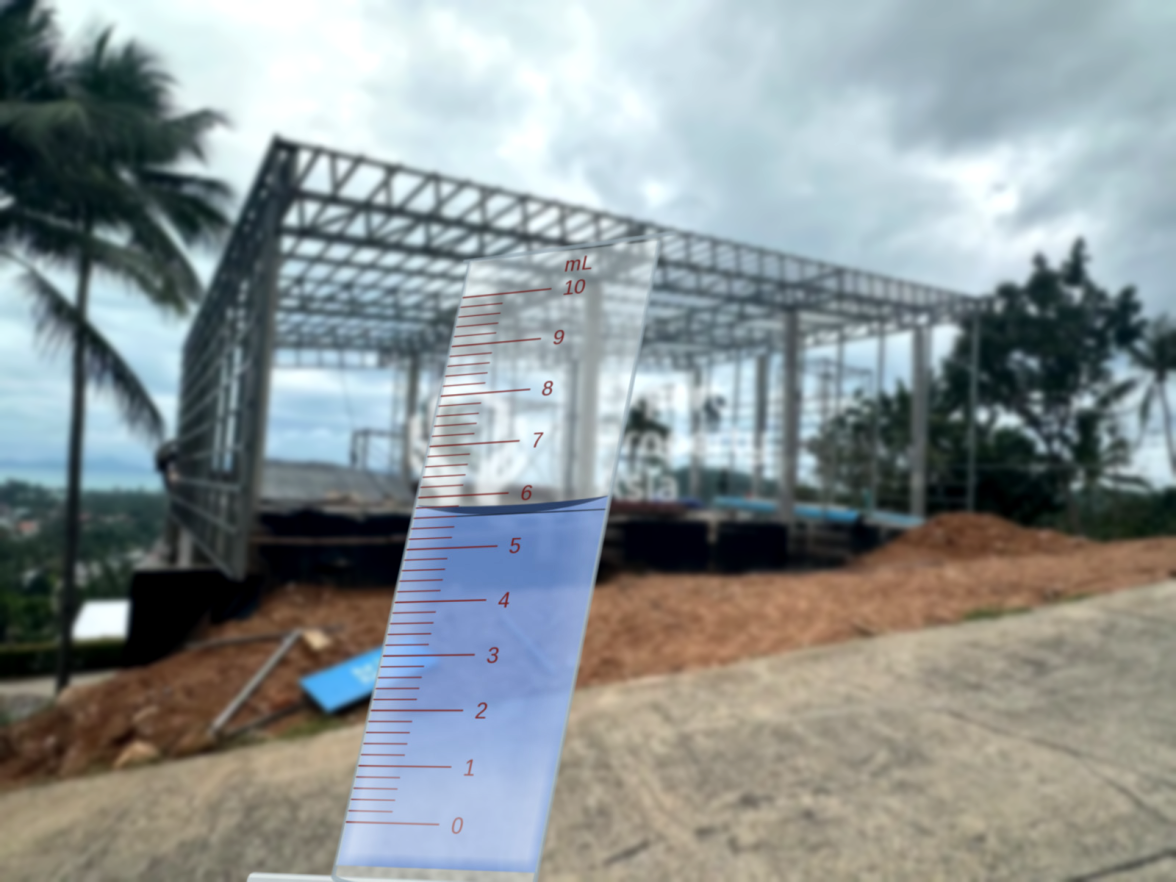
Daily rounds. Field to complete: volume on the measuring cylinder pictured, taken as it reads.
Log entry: 5.6 mL
